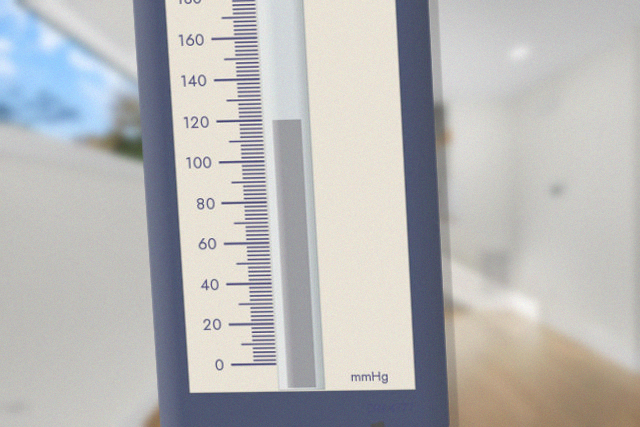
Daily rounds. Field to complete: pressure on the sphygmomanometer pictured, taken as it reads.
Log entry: 120 mmHg
